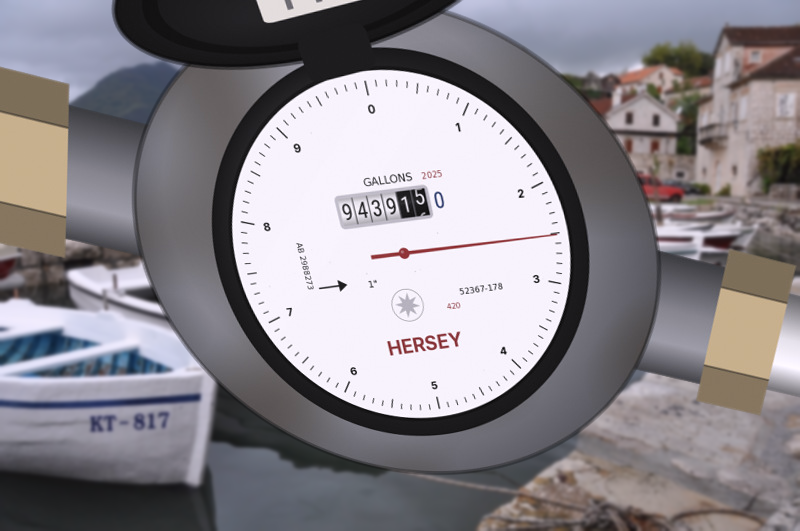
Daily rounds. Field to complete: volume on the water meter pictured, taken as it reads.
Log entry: 9439152.5 gal
